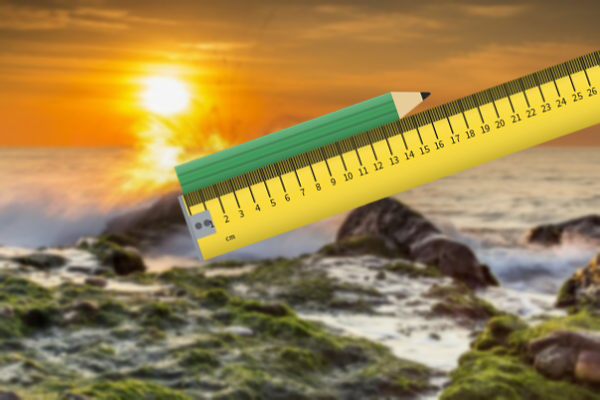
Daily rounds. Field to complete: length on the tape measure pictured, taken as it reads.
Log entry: 16.5 cm
